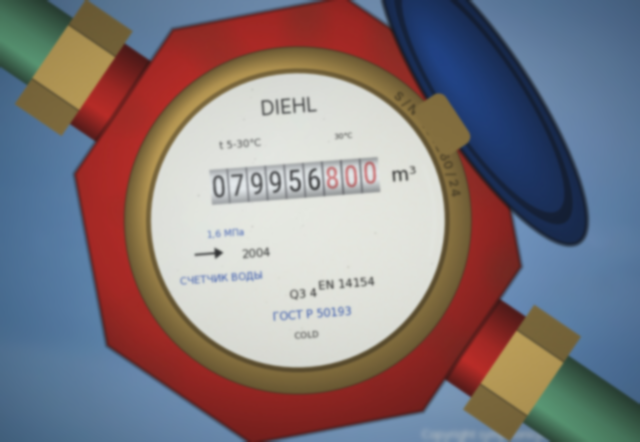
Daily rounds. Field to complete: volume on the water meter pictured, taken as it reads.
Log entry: 79956.800 m³
